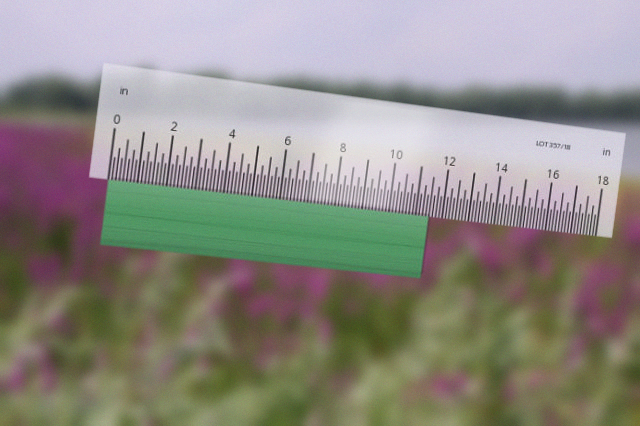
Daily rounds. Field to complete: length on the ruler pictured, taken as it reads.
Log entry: 11.5 in
